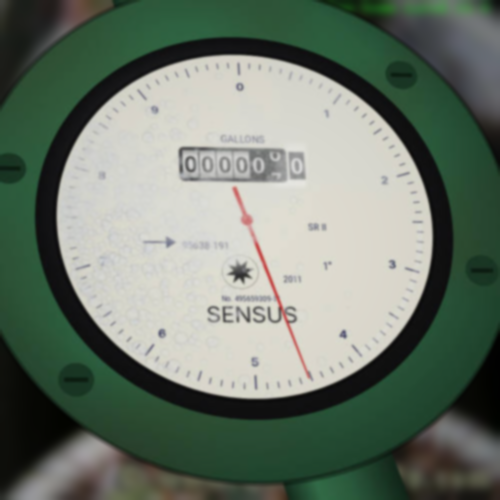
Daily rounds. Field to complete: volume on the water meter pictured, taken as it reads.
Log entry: 64.5 gal
